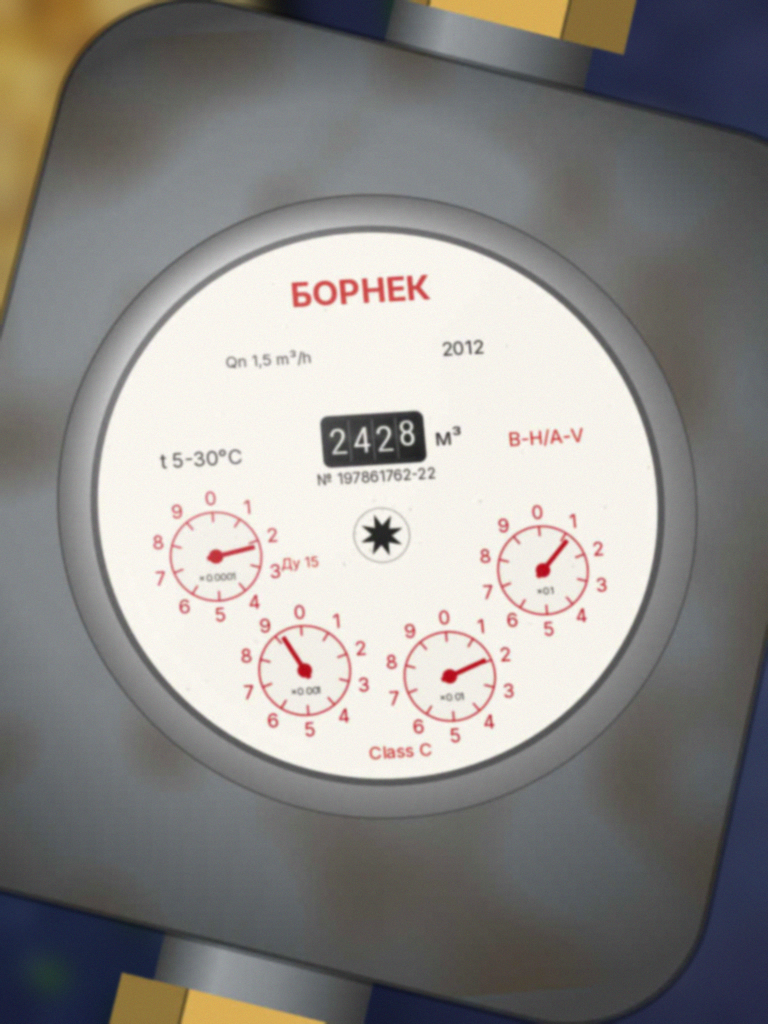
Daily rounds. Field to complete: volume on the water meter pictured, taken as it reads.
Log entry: 2428.1192 m³
